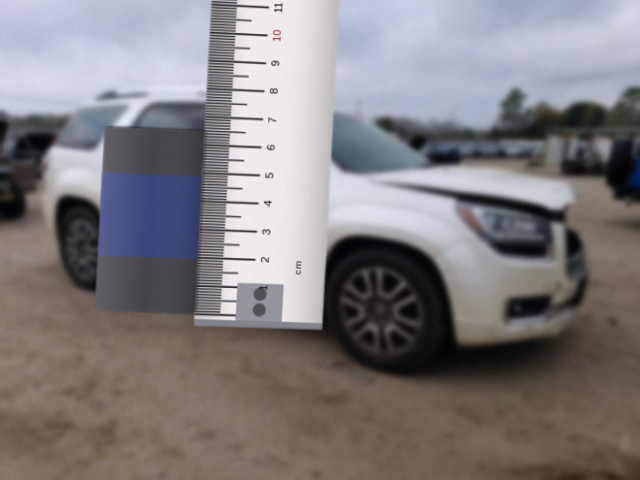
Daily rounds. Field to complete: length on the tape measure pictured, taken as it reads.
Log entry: 6.5 cm
